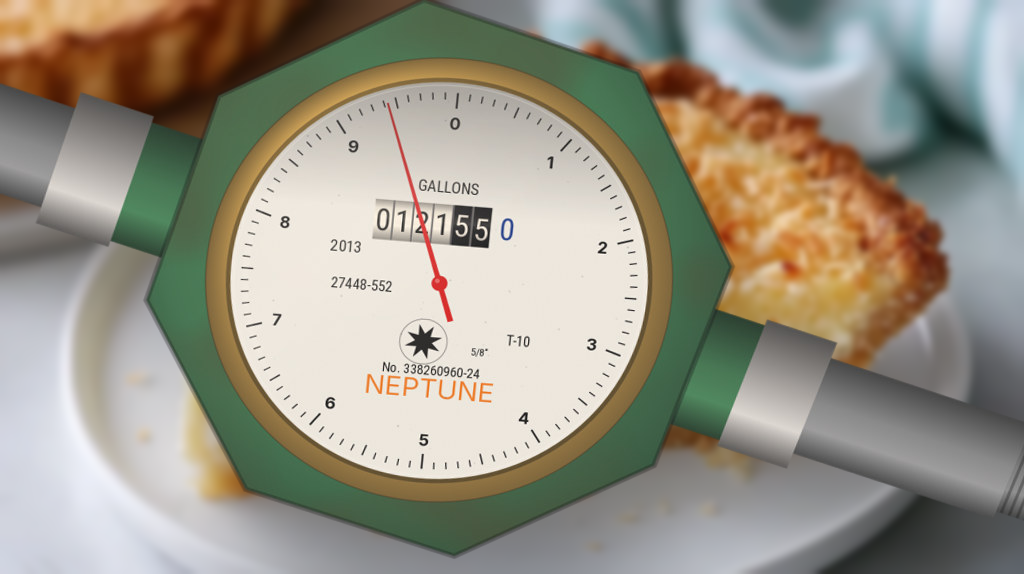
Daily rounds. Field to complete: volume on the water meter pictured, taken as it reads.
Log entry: 121549.4 gal
